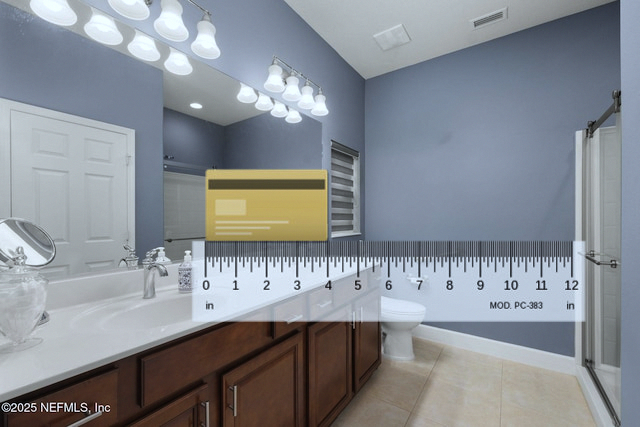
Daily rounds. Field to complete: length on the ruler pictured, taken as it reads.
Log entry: 4 in
